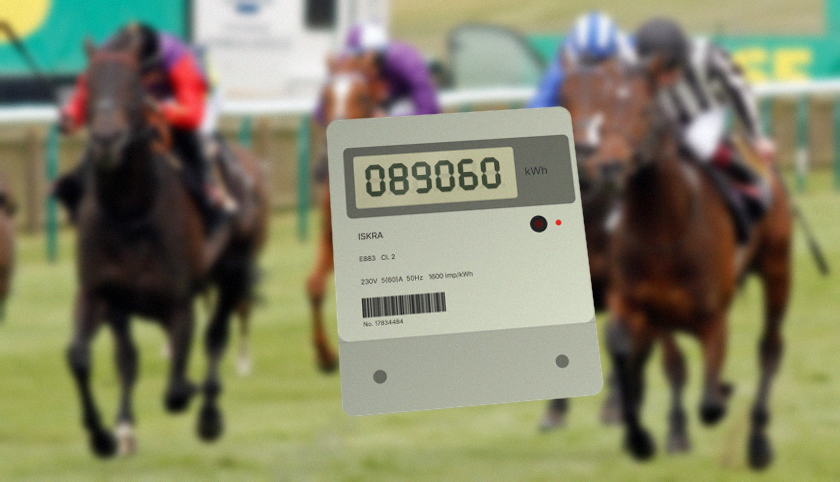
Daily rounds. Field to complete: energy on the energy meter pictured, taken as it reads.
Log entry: 89060 kWh
